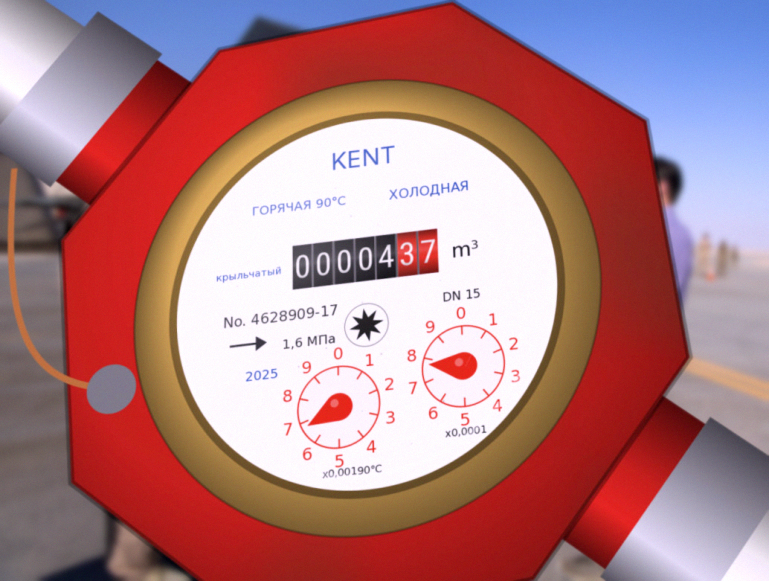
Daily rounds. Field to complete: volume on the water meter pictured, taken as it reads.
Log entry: 4.3767 m³
